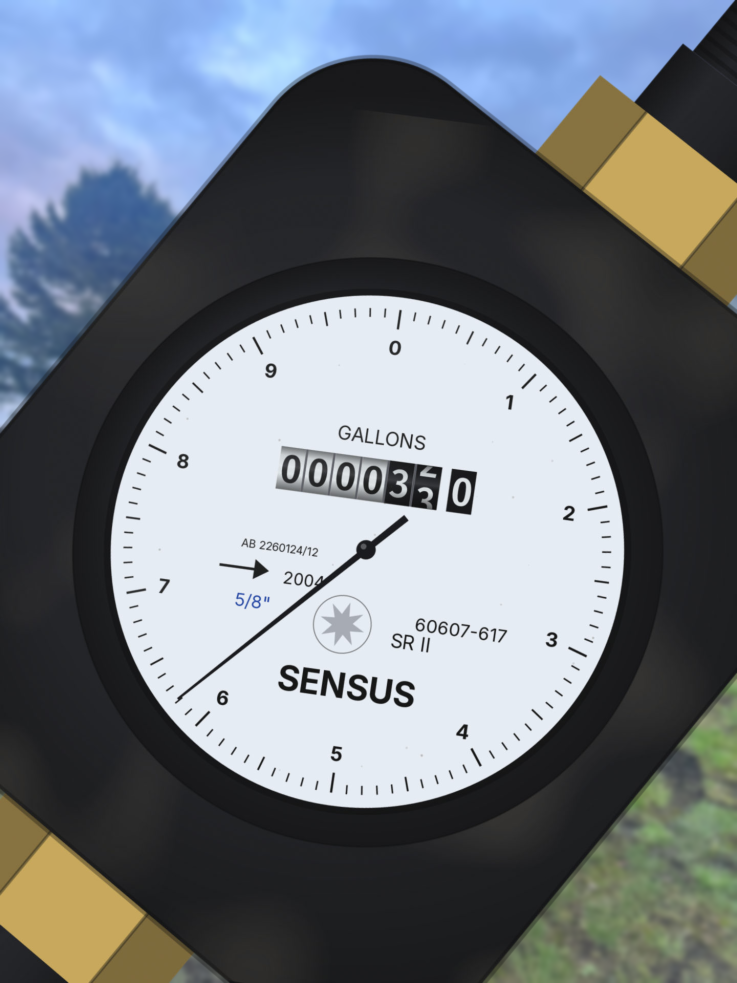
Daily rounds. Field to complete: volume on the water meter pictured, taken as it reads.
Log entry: 326.2 gal
